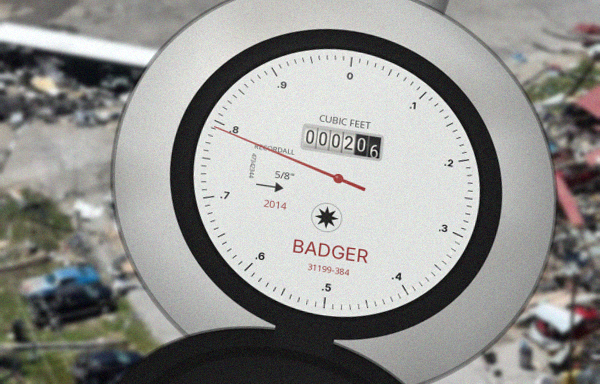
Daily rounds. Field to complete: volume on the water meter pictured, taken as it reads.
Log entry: 205.79 ft³
